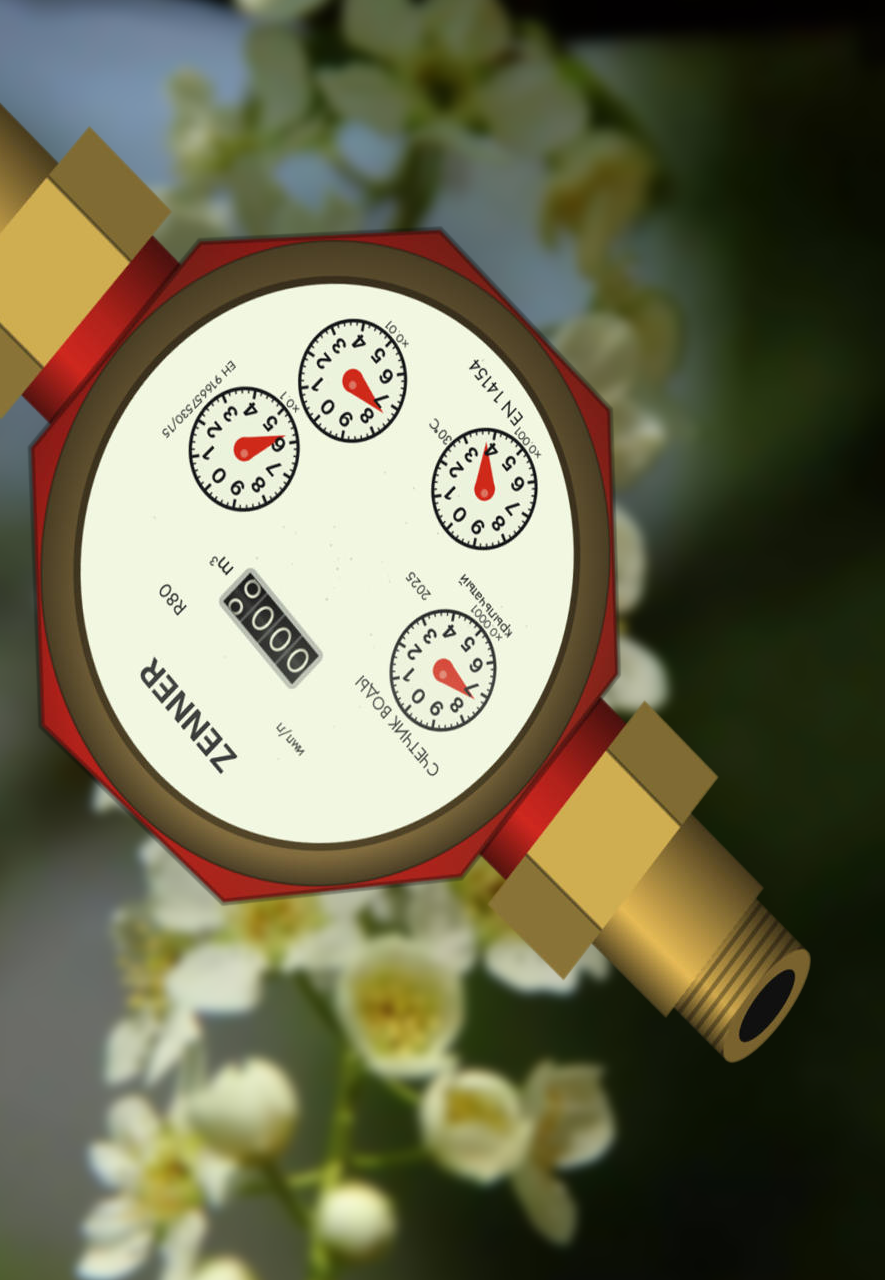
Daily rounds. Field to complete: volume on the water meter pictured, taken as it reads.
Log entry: 8.5737 m³
